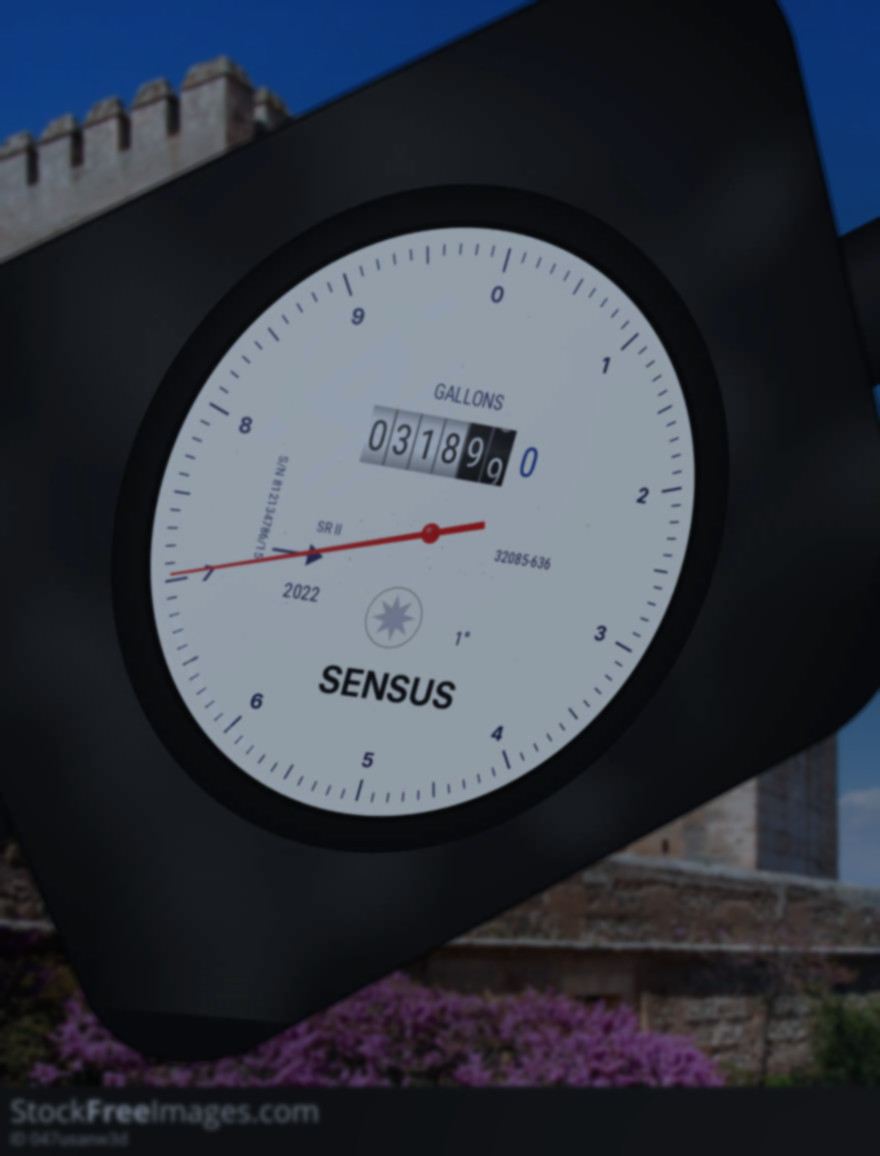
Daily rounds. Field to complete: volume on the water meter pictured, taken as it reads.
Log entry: 318987.0 gal
